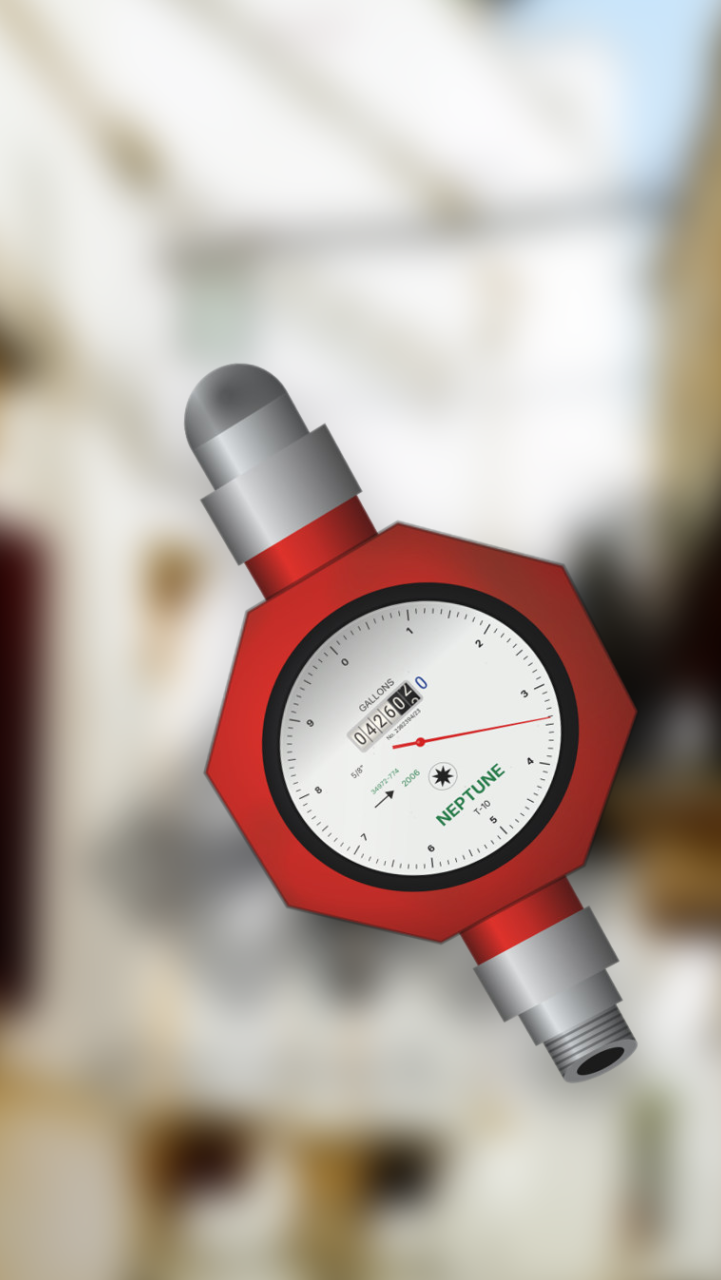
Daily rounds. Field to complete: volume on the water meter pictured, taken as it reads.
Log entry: 426023.4 gal
